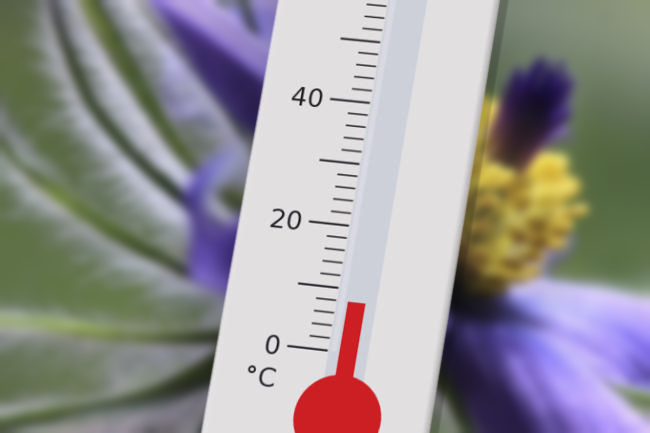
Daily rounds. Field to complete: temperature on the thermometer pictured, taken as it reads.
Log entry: 8 °C
